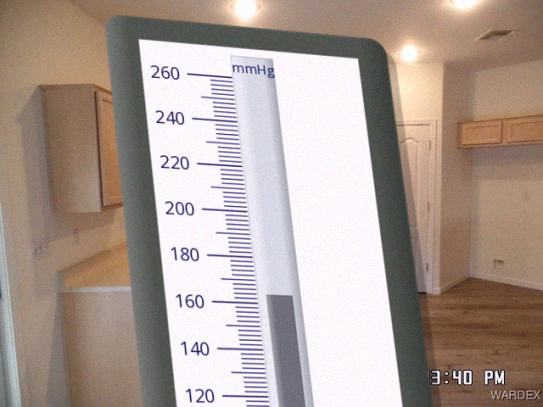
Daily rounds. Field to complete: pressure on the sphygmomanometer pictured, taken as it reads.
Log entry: 164 mmHg
